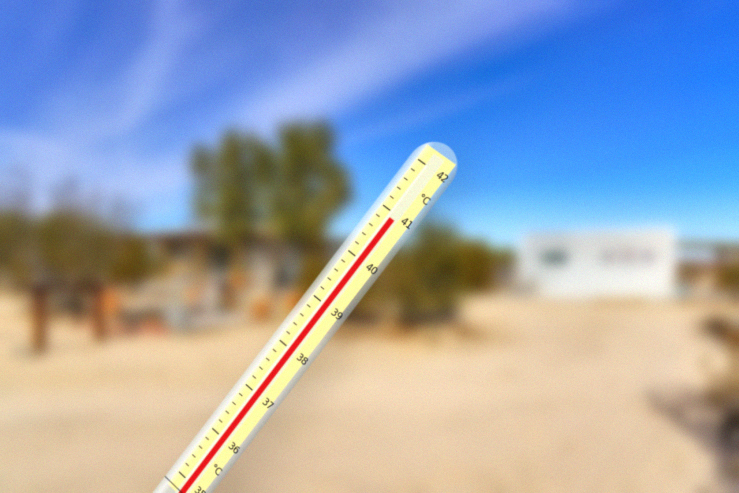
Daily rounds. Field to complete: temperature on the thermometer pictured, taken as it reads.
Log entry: 40.9 °C
